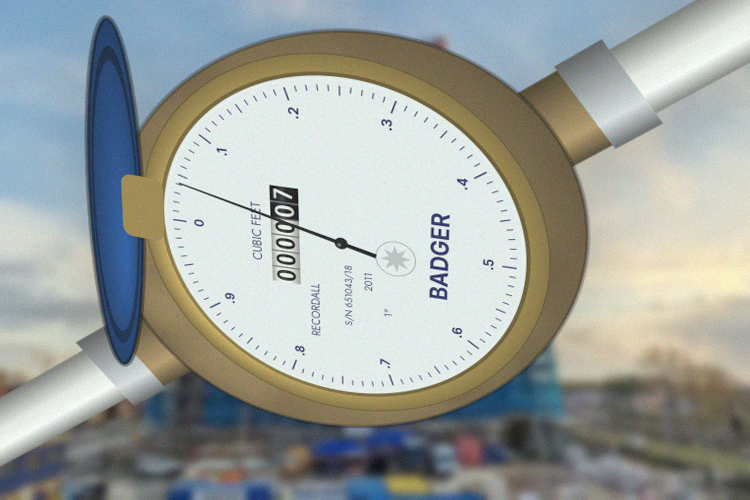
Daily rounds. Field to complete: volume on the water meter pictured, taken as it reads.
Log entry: 7.04 ft³
